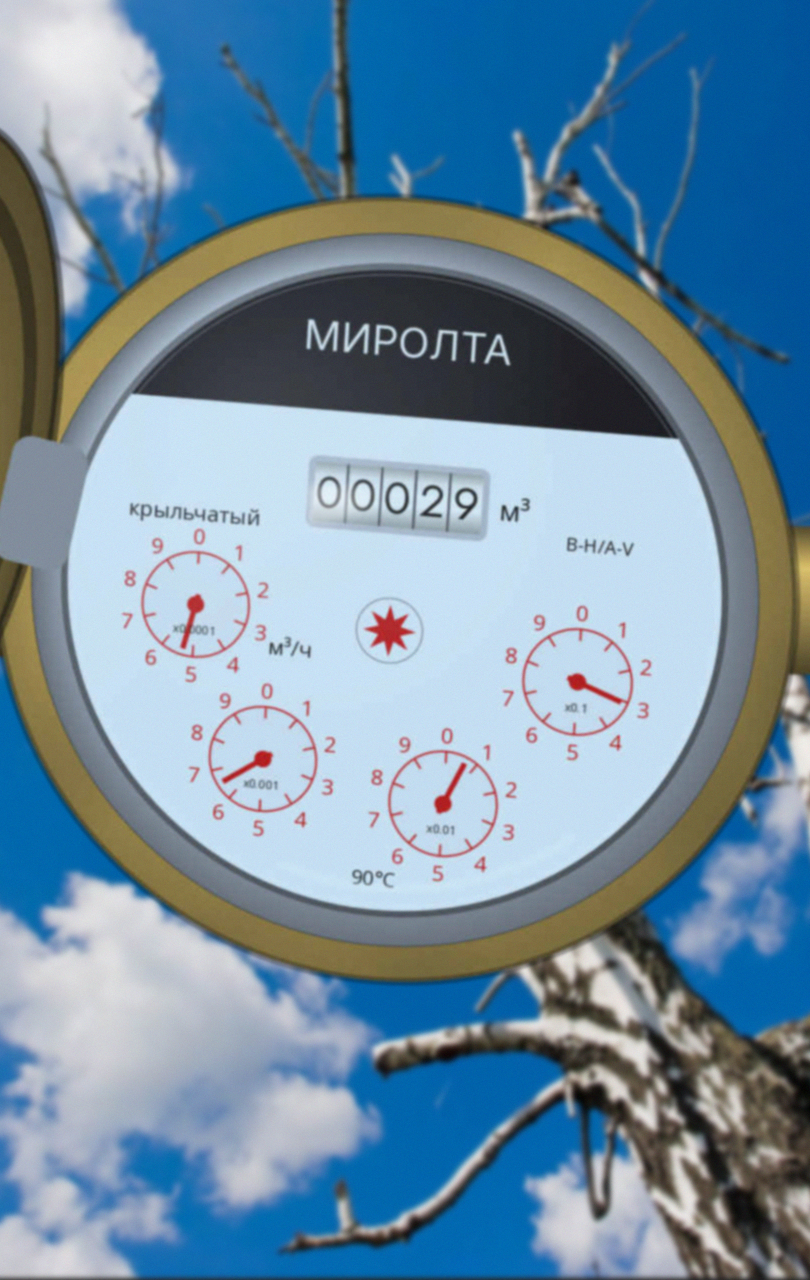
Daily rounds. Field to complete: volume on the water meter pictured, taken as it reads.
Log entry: 29.3065 m³
